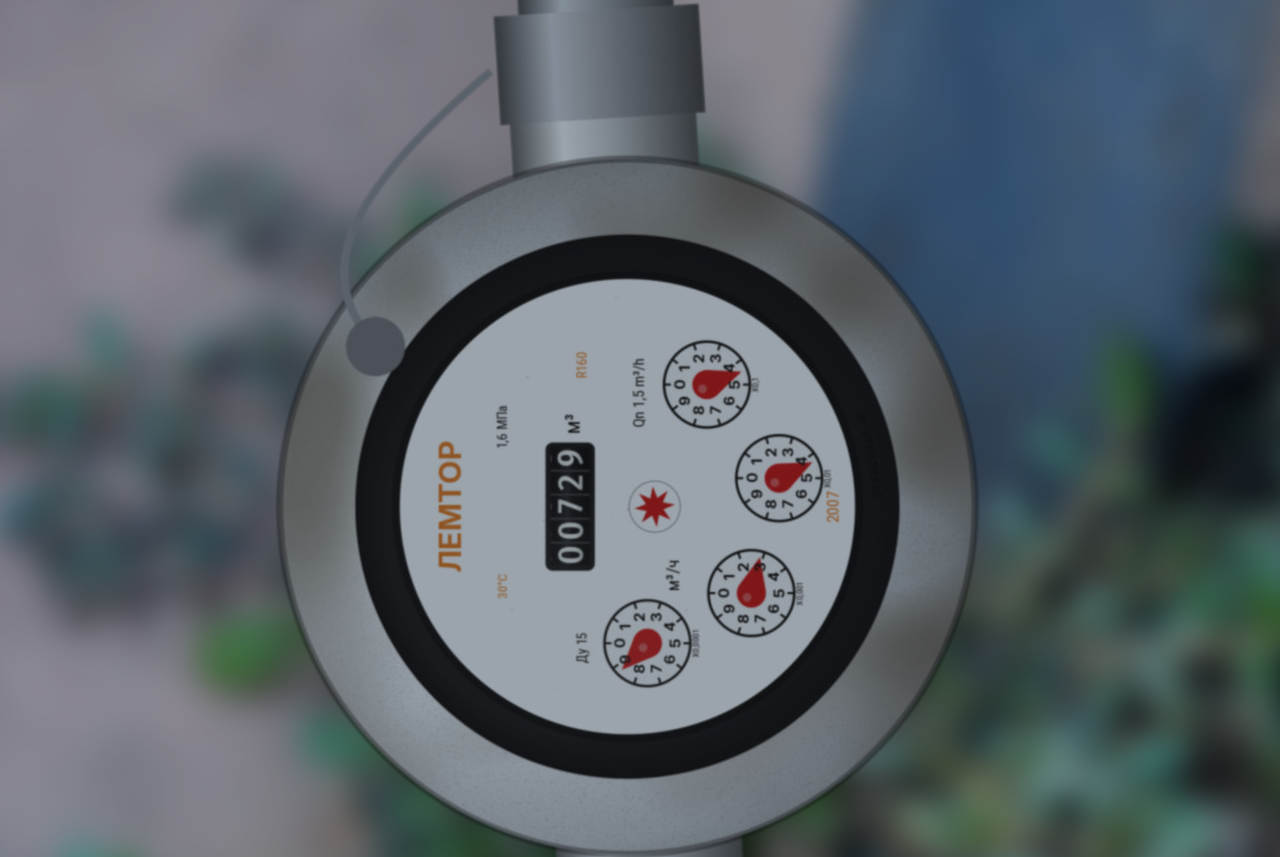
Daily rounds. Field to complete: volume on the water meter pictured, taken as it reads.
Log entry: 729.4428 m³
